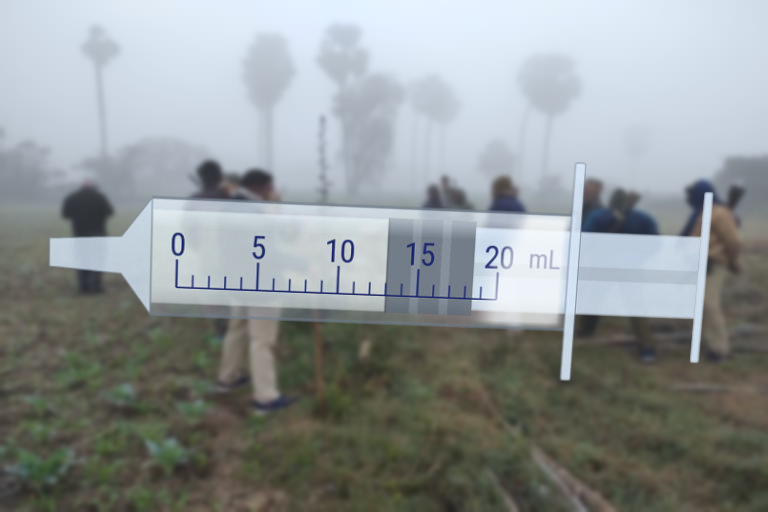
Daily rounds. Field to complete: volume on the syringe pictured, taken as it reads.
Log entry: 13 mL
